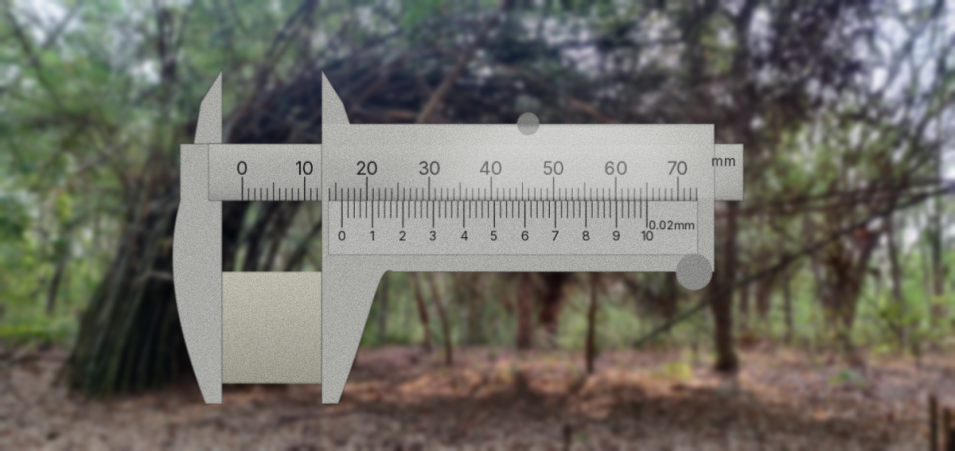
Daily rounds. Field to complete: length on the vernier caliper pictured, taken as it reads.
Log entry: 16.0 mm
